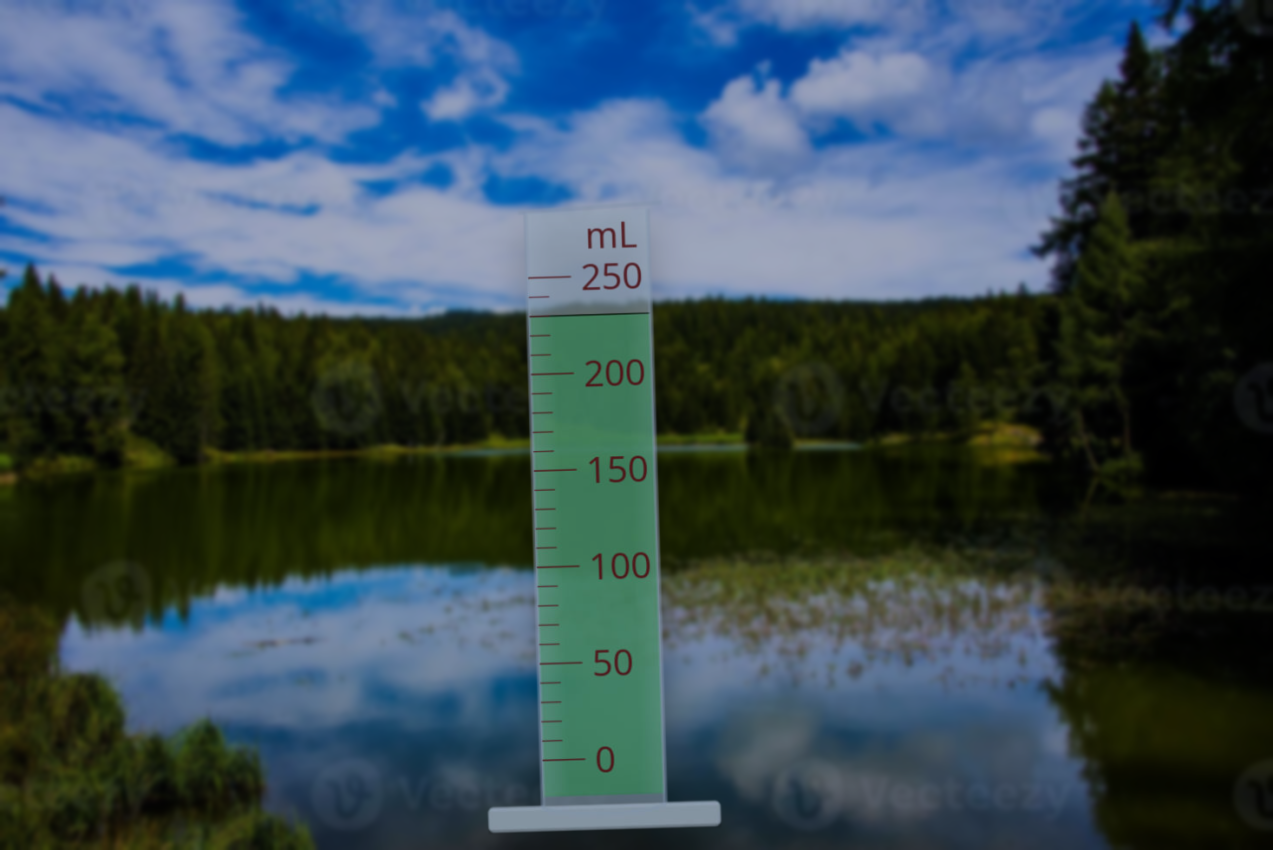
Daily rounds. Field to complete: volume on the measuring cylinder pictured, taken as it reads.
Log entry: 230 mL
